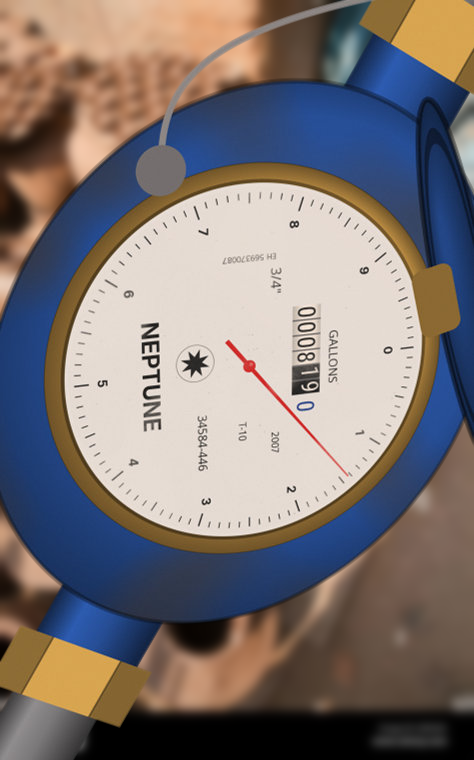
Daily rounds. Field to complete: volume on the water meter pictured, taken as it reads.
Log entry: 8191.4 gal
